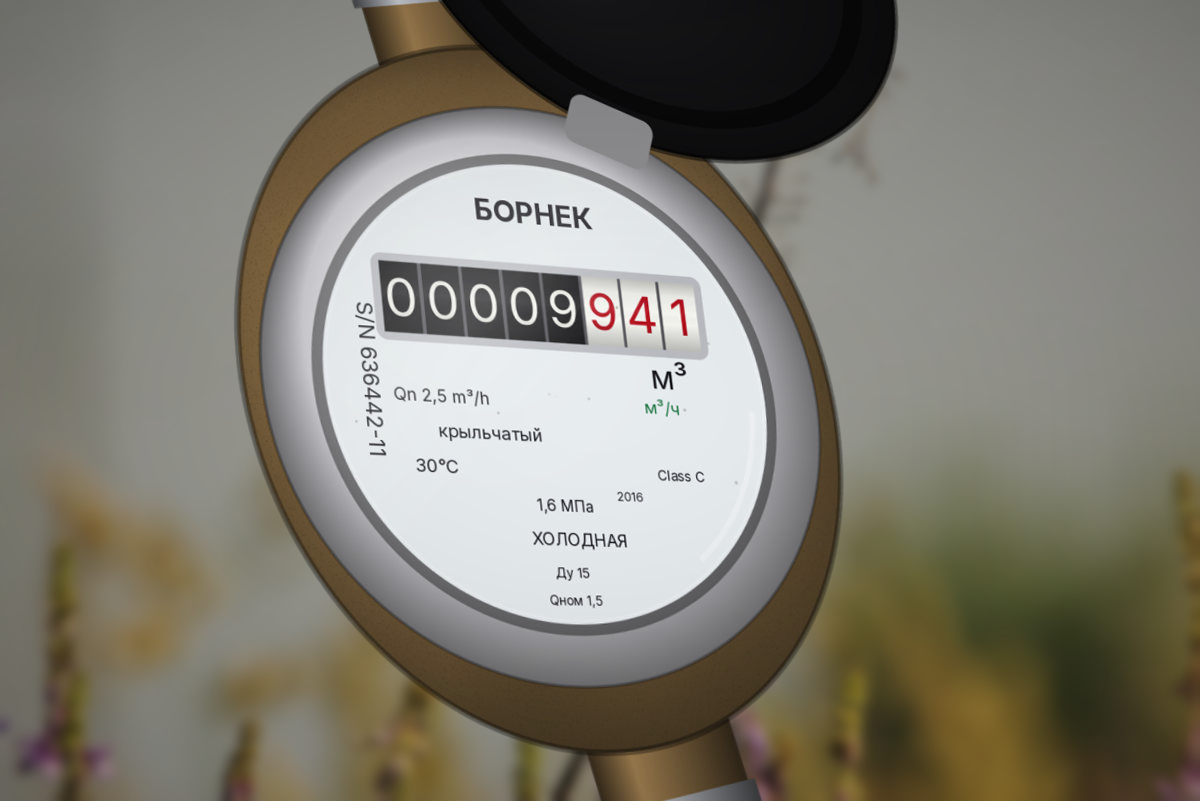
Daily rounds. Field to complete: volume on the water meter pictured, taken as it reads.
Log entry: 9.941 m³
